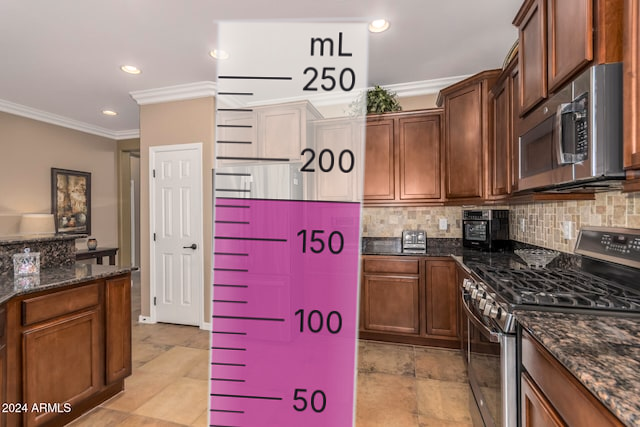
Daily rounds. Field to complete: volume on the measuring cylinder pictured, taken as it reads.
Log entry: 175 mL
